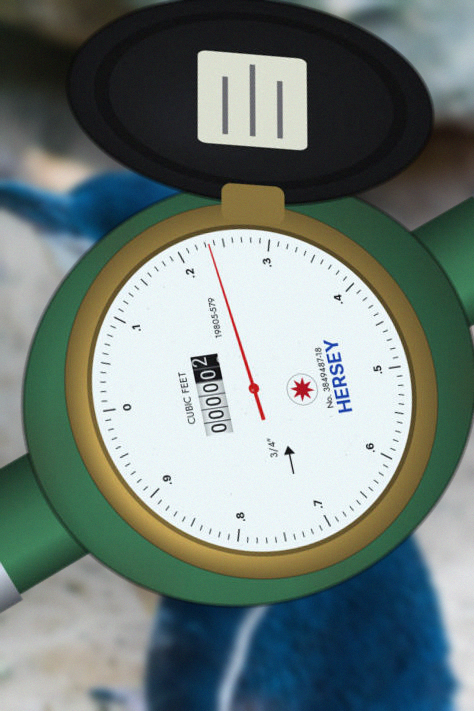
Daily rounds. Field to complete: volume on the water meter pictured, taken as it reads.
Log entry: 2.23 ft³
